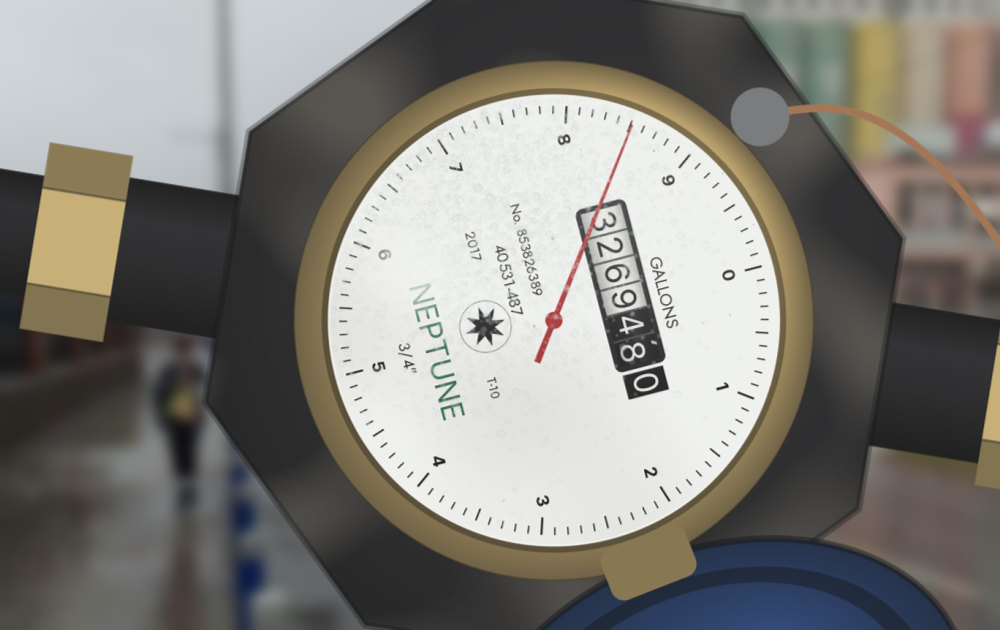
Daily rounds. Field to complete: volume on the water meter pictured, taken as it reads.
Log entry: 3269478.5 gal
